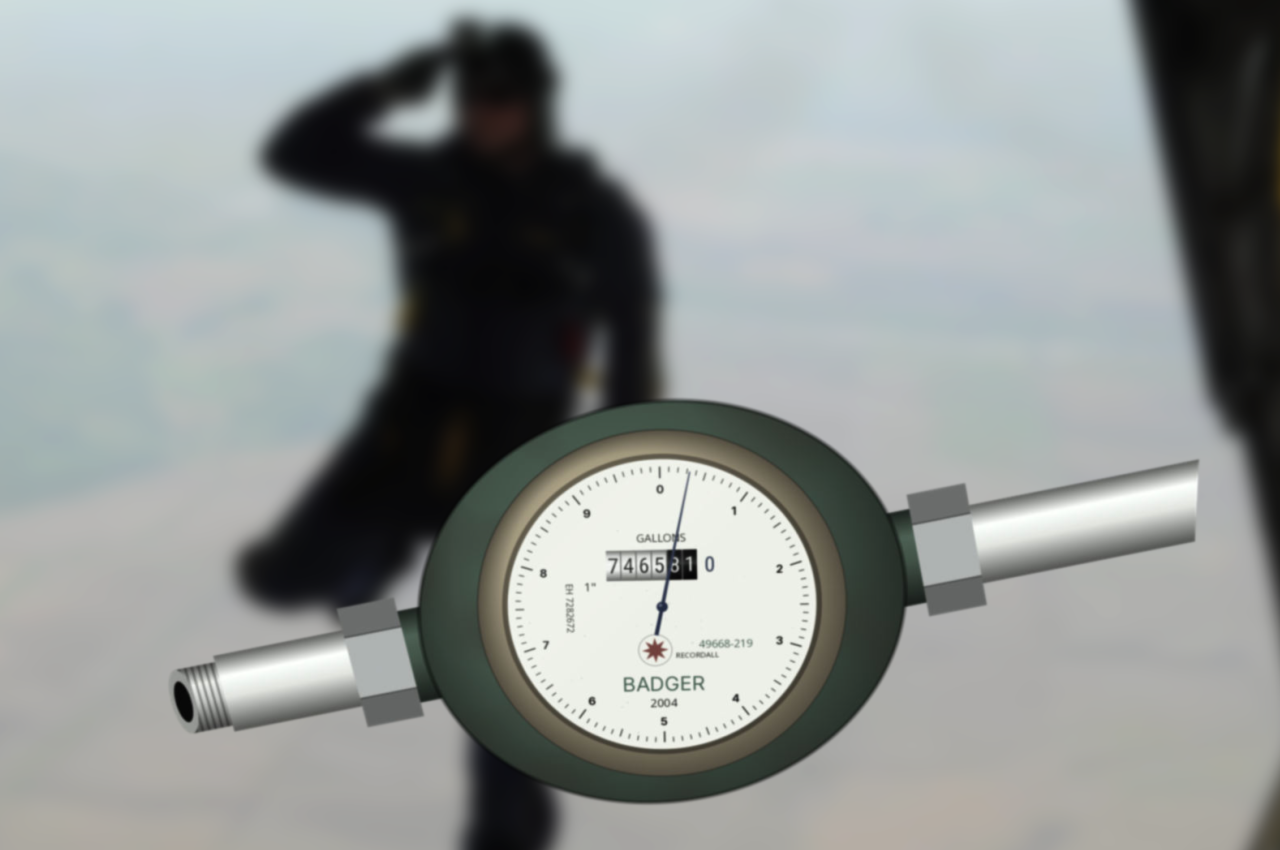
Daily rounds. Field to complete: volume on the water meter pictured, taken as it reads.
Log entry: 7465810.3 gal
